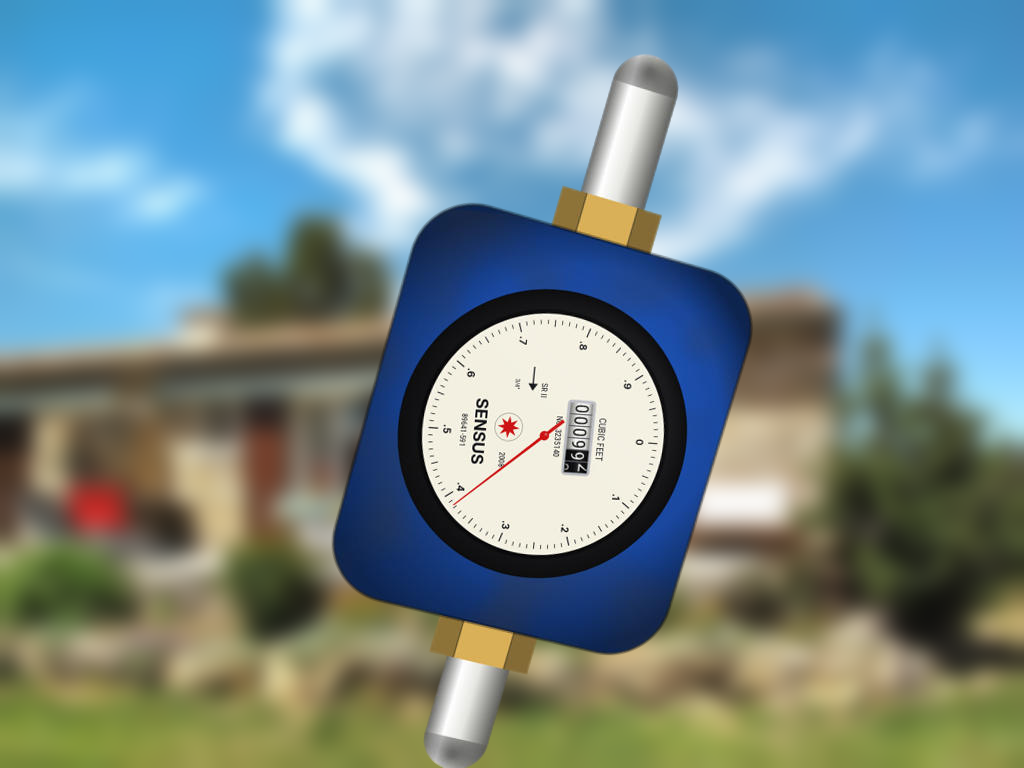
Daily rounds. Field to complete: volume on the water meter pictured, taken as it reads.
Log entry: 992.38 ft³
